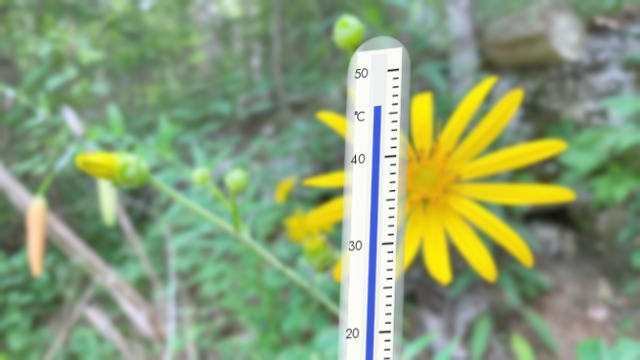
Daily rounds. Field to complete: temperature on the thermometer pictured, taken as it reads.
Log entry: 46 °C
